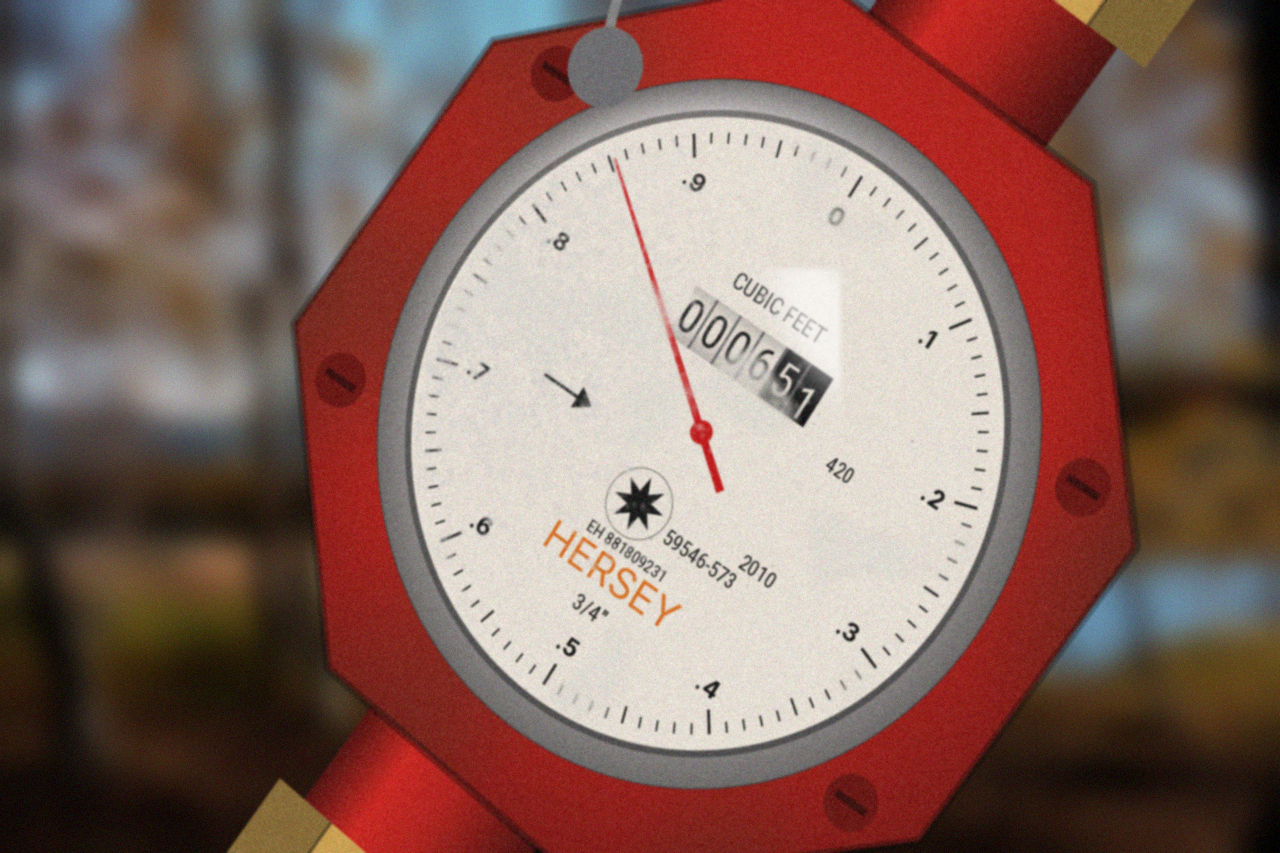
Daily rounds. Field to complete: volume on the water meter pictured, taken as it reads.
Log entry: 650.85 ft³
